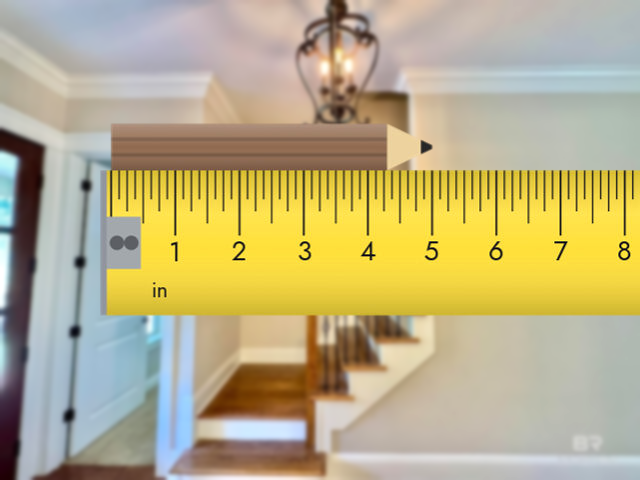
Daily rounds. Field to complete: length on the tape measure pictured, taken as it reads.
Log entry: 5 in
